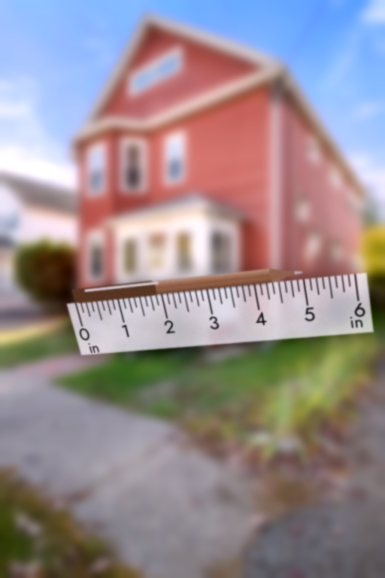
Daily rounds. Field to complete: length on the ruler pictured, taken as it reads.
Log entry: 5 in
